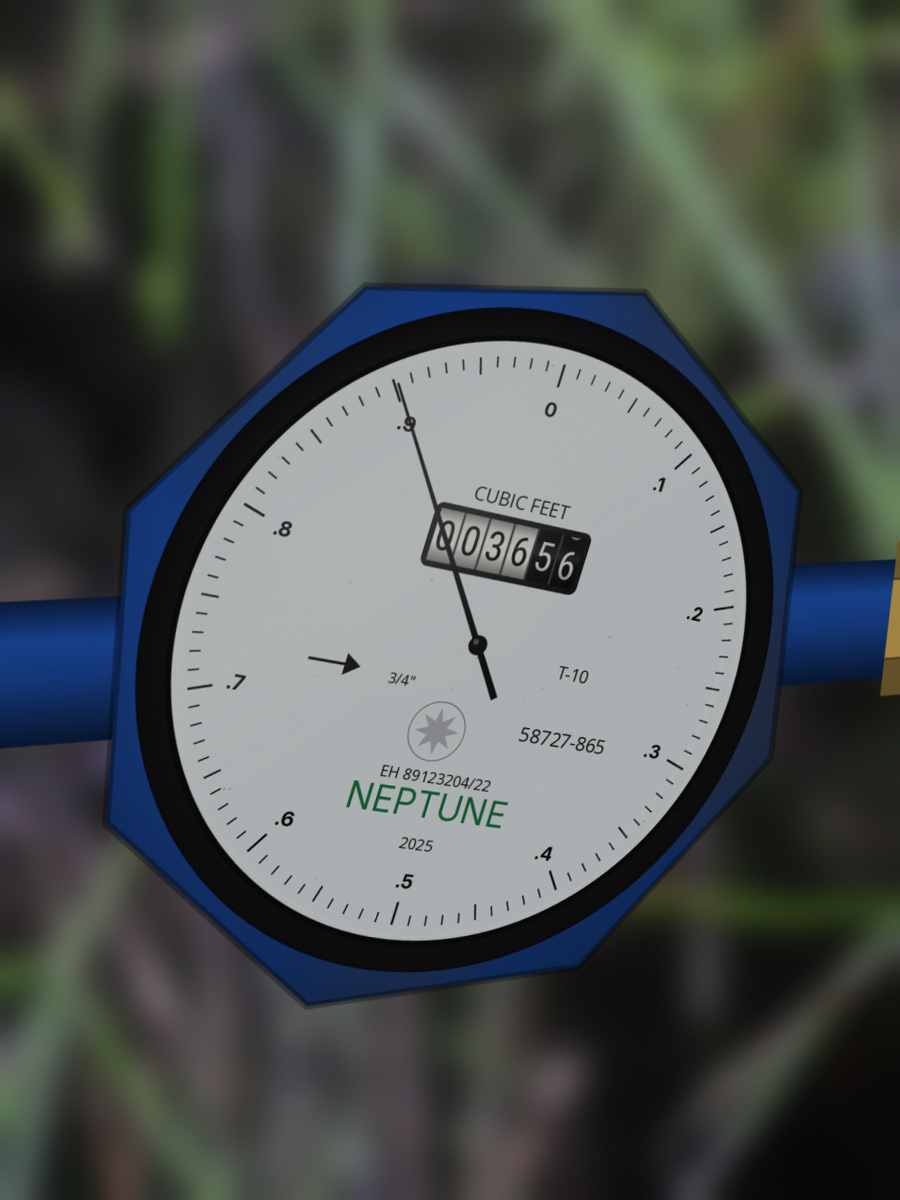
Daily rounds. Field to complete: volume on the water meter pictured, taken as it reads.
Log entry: 3655.90 ft³
